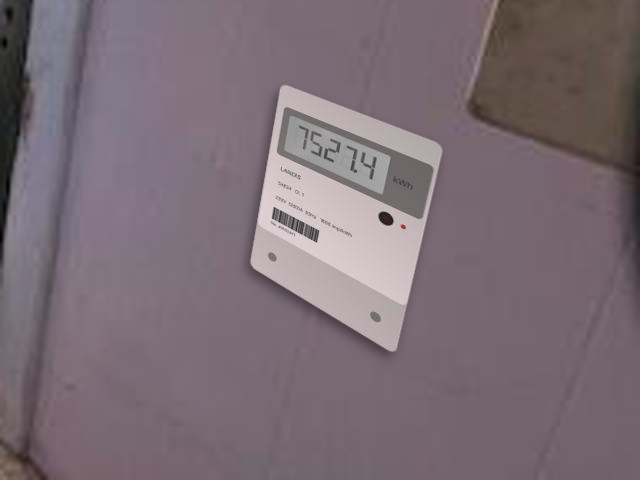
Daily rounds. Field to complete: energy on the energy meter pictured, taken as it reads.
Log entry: 7527.4 kWh
